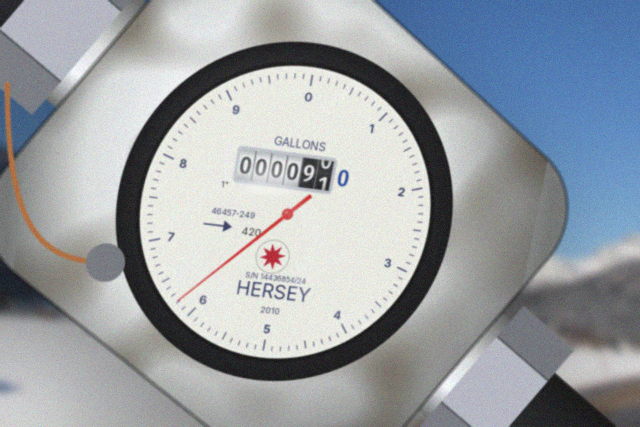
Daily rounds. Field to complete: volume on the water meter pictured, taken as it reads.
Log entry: 906.2 gal
